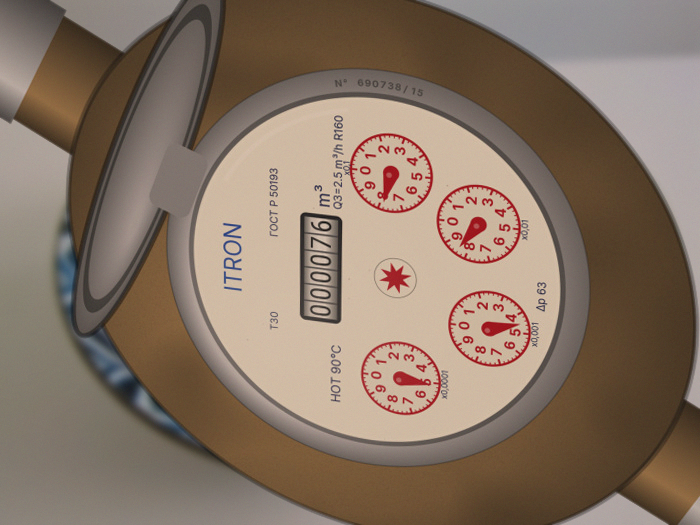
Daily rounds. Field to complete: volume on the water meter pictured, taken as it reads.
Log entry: 76.7845 m³
